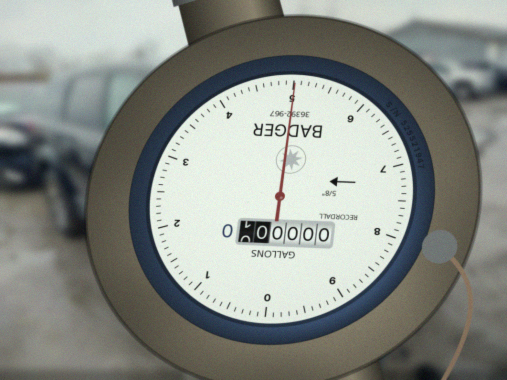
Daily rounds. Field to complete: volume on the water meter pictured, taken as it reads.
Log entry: 5.0 gal
